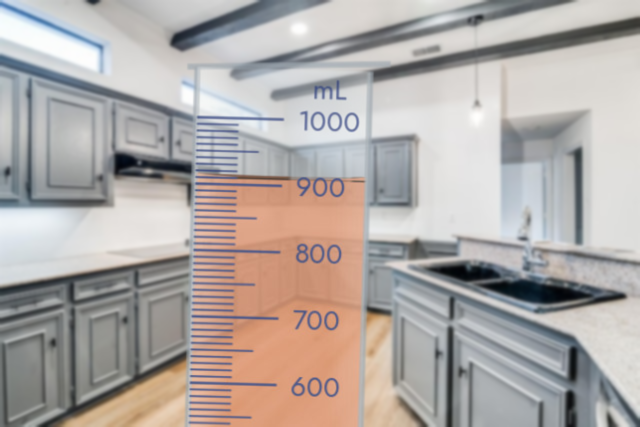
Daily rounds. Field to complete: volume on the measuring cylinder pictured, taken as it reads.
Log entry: 910 mL
